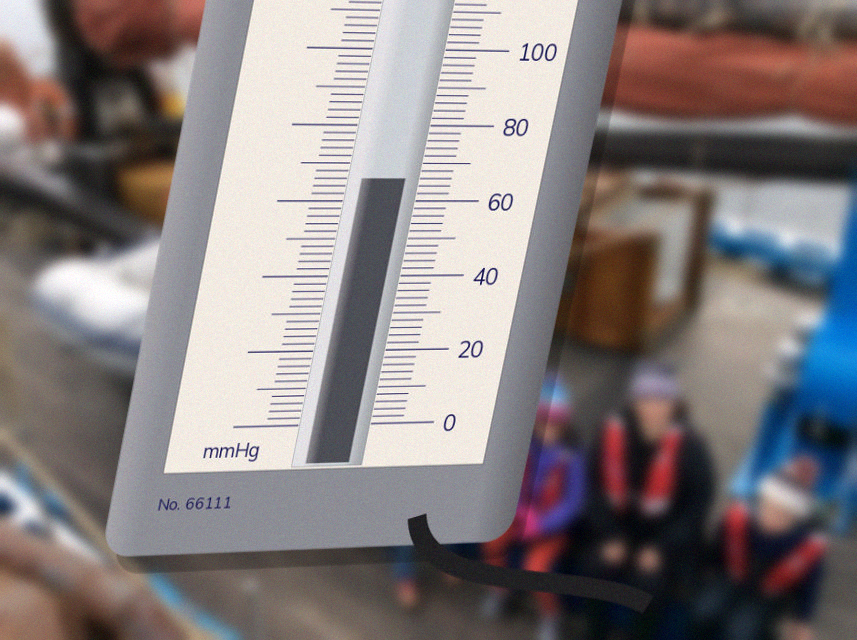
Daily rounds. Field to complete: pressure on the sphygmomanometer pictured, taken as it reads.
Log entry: 66 mmHg
